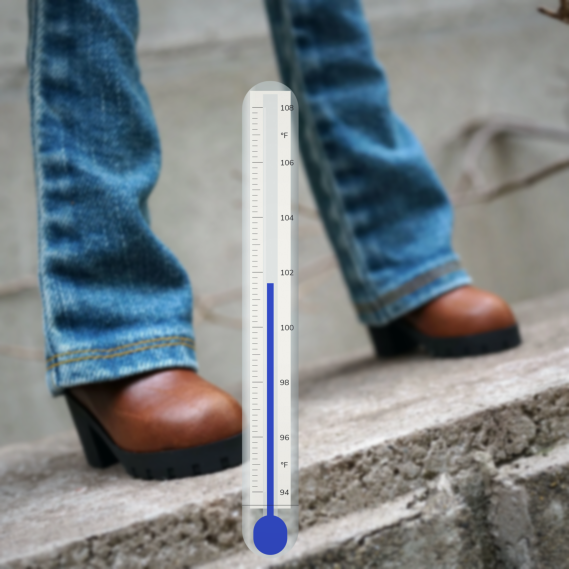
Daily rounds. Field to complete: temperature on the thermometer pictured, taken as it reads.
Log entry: 101.6 °F
